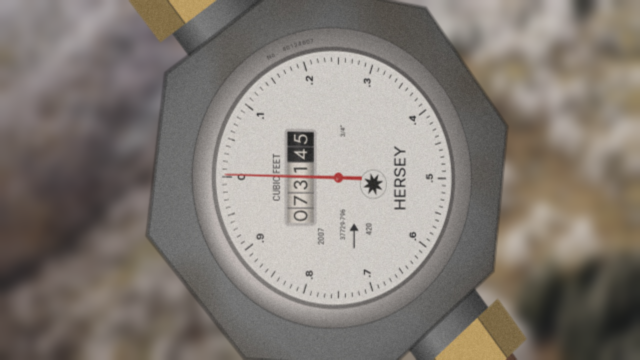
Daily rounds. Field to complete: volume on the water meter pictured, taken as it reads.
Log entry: 73145.00 ft³
